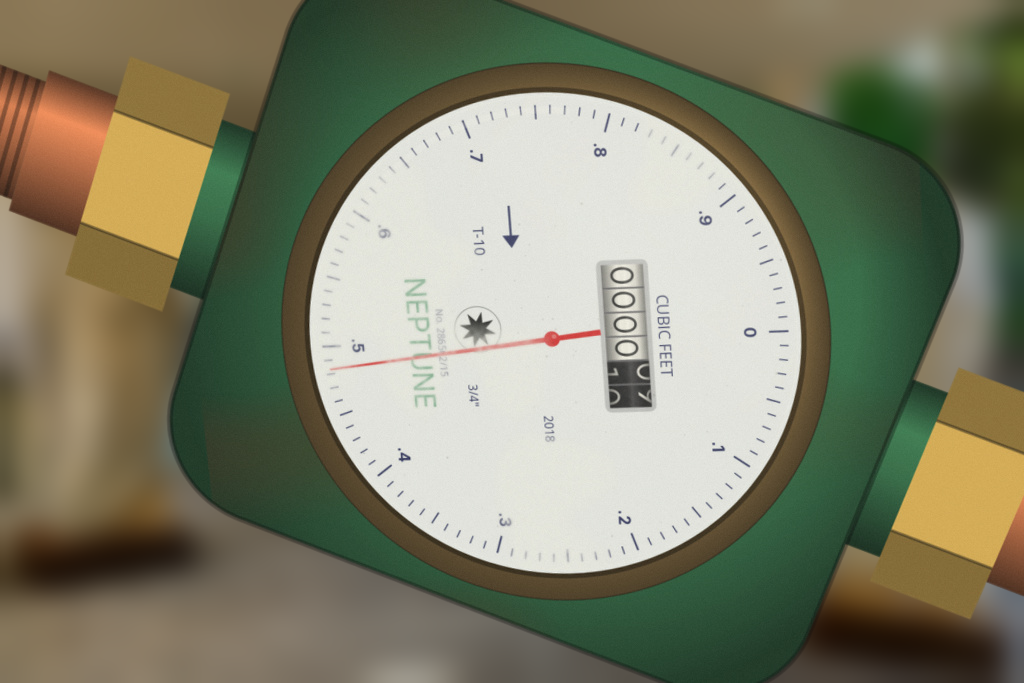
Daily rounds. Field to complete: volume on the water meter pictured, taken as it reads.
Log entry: 9.48 ft³
